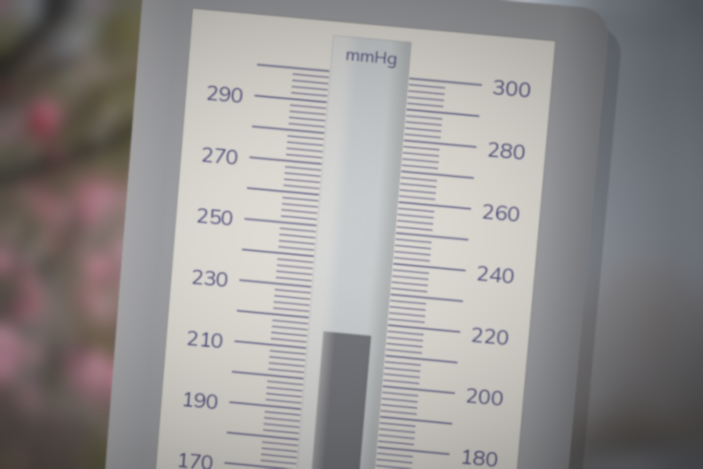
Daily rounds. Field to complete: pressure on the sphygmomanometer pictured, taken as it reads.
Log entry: 216 mmHg
